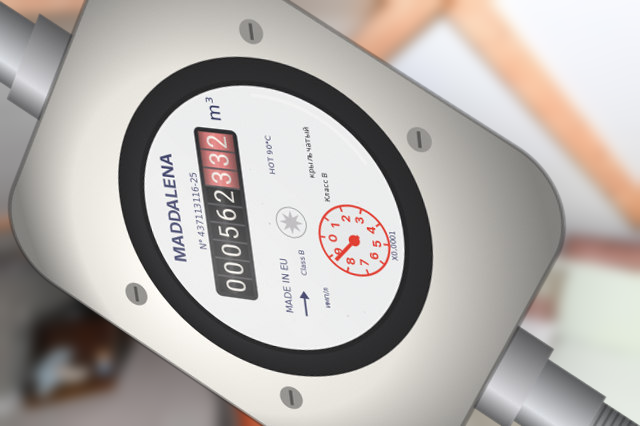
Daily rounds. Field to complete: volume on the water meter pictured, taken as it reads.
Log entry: 562.3328 m³
